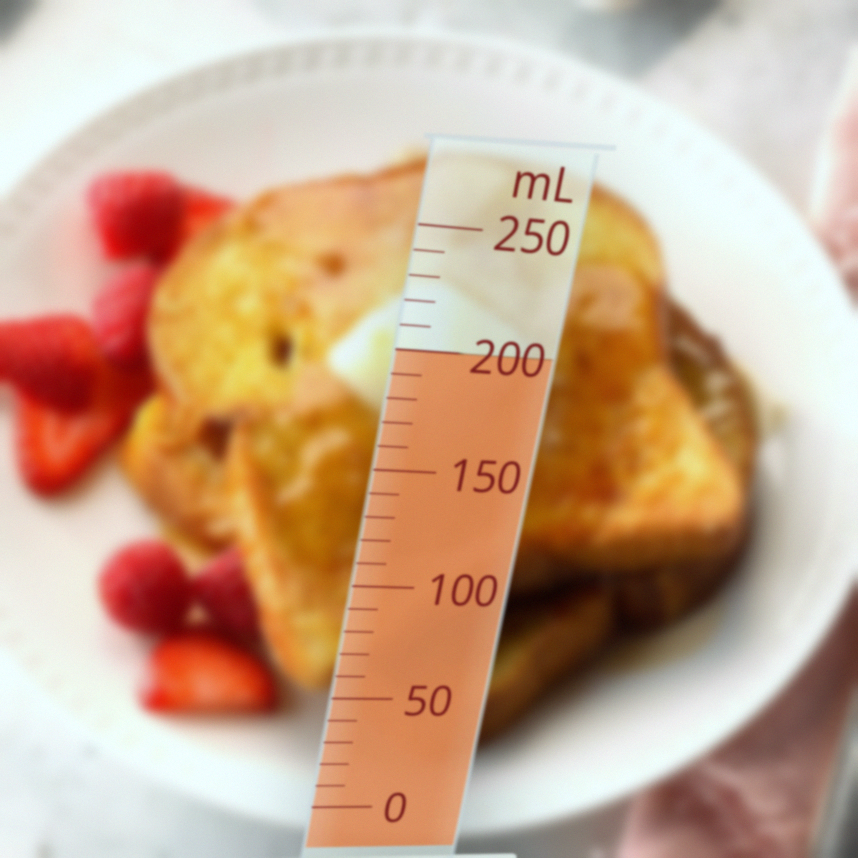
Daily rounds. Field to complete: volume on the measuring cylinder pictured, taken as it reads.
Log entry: 200 mL
